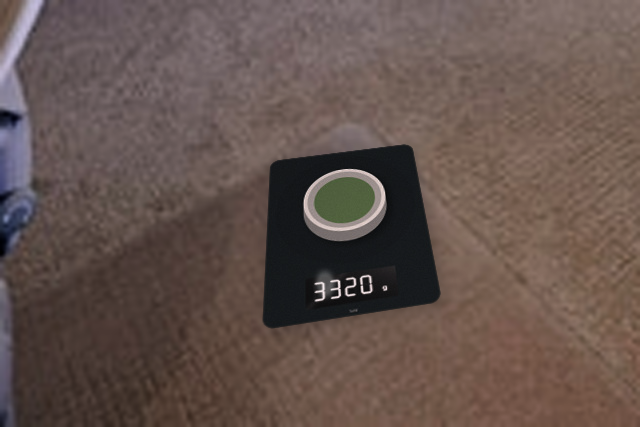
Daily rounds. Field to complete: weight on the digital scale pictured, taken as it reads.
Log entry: 3320 g
